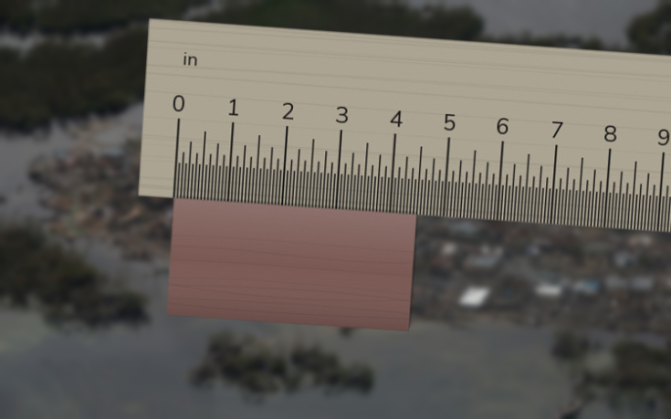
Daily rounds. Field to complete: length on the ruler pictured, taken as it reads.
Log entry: 4.5 in
